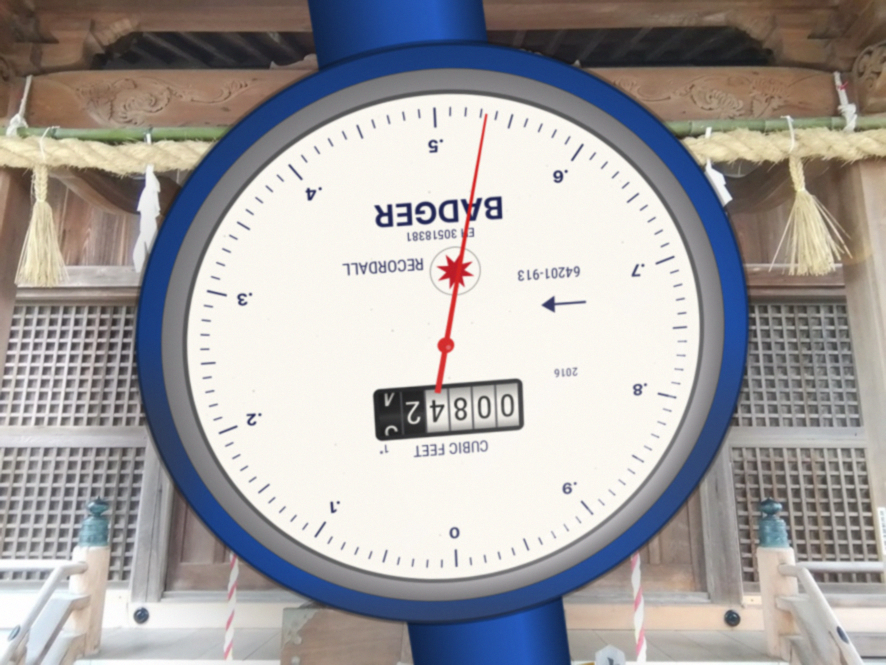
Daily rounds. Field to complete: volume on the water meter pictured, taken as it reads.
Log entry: 8423.53 ft³
